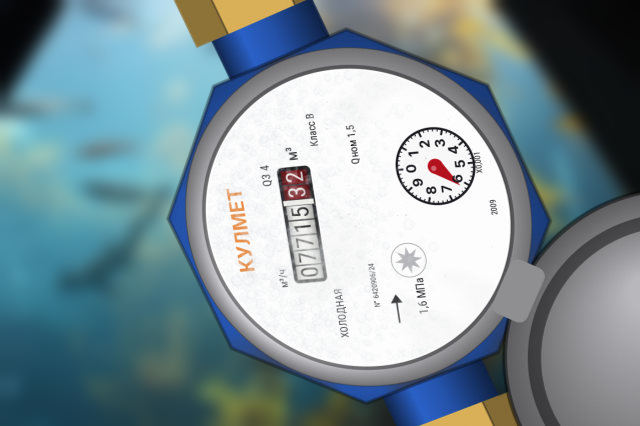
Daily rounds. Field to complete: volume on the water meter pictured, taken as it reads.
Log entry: 7715.326 m³
